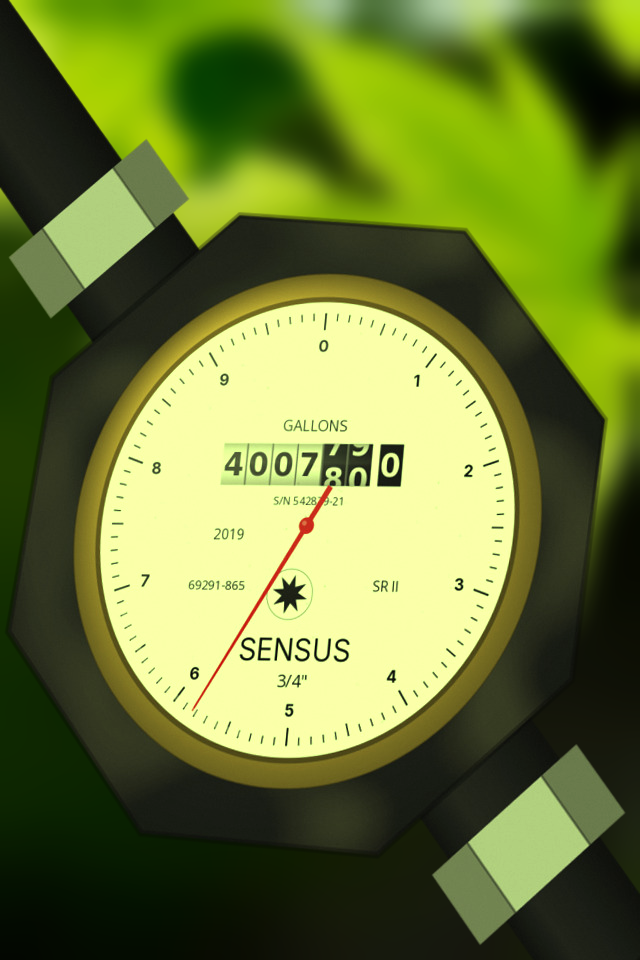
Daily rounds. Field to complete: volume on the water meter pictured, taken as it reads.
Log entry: 4007795.8 gal
